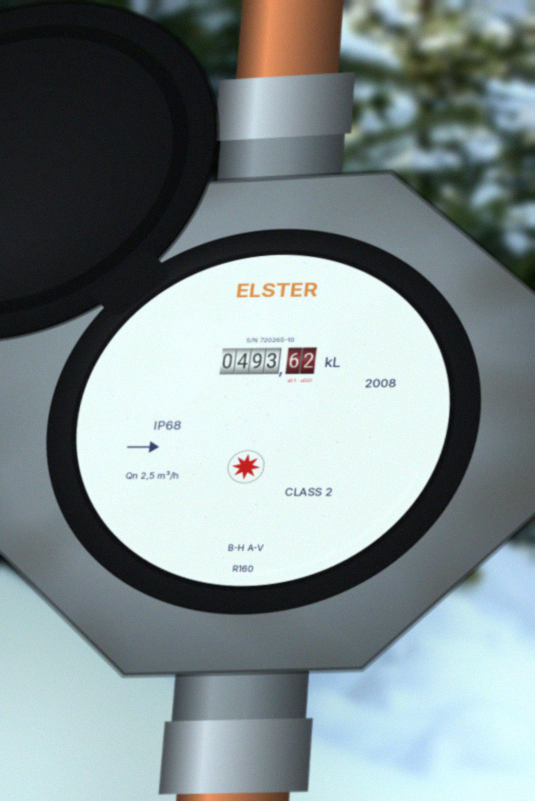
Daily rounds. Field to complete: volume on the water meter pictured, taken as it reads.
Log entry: 493.62 kL
